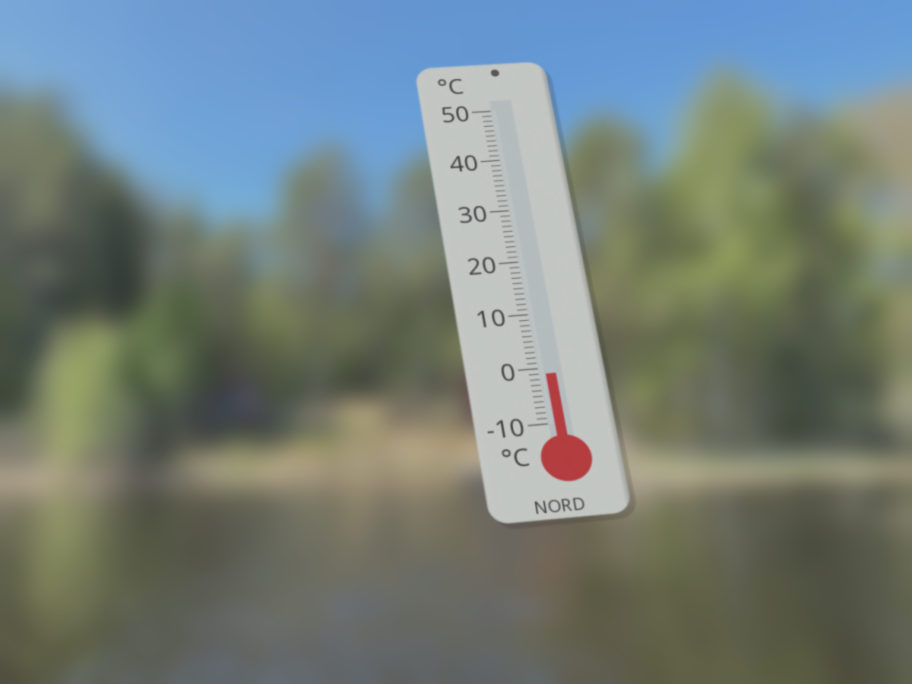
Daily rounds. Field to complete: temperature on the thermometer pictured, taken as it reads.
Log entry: -1 °C
